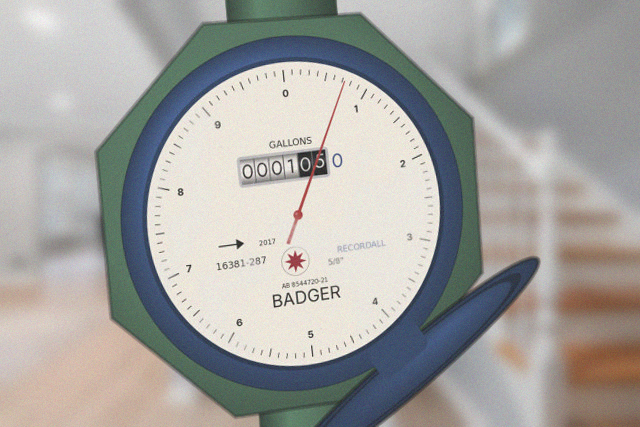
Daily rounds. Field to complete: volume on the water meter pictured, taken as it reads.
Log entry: 1050.7 gal
